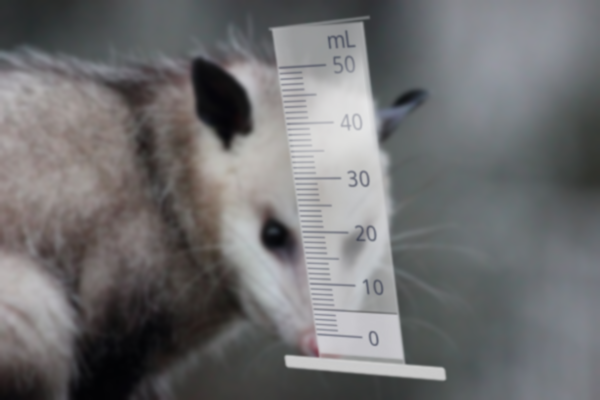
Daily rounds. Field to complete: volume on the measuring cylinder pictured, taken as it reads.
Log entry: 5 mL
